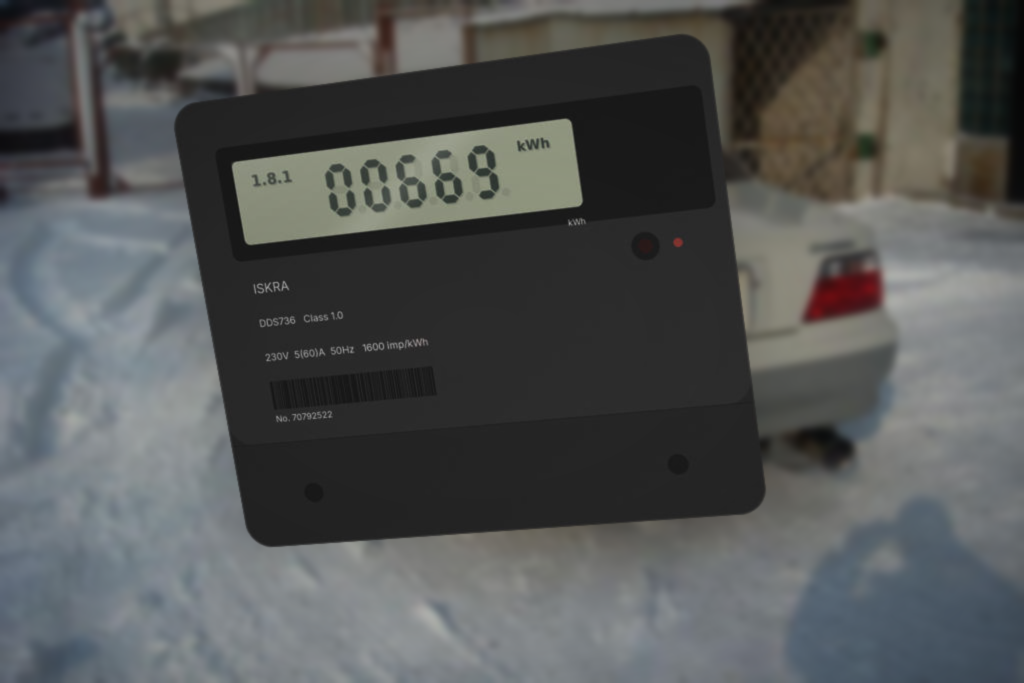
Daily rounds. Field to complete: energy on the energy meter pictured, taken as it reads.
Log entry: 669 kWh
